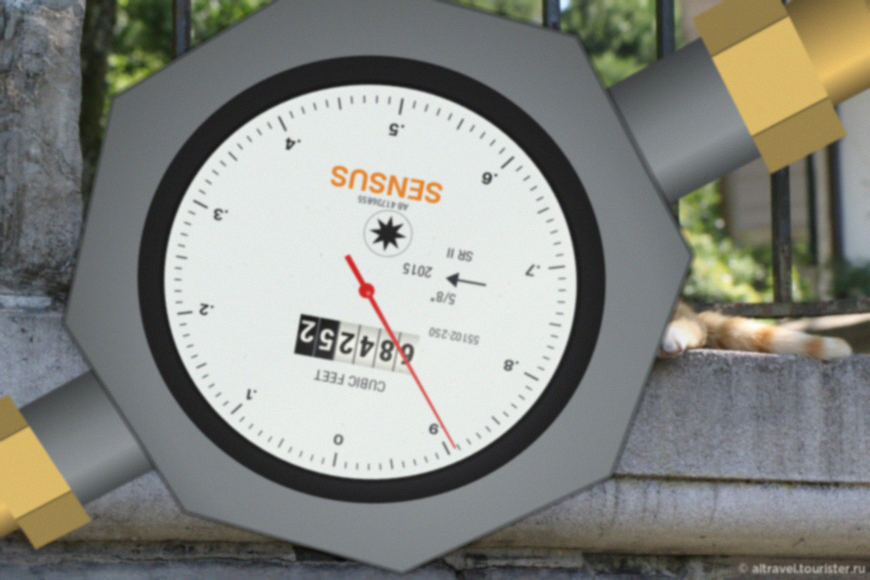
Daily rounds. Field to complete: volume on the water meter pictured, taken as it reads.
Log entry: 684251.89 ft³
